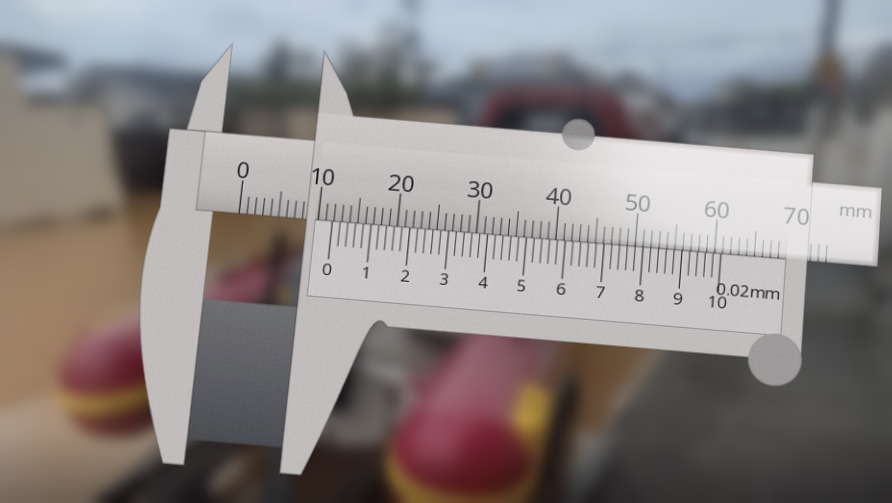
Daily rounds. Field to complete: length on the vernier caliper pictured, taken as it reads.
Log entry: 11.8 mm
